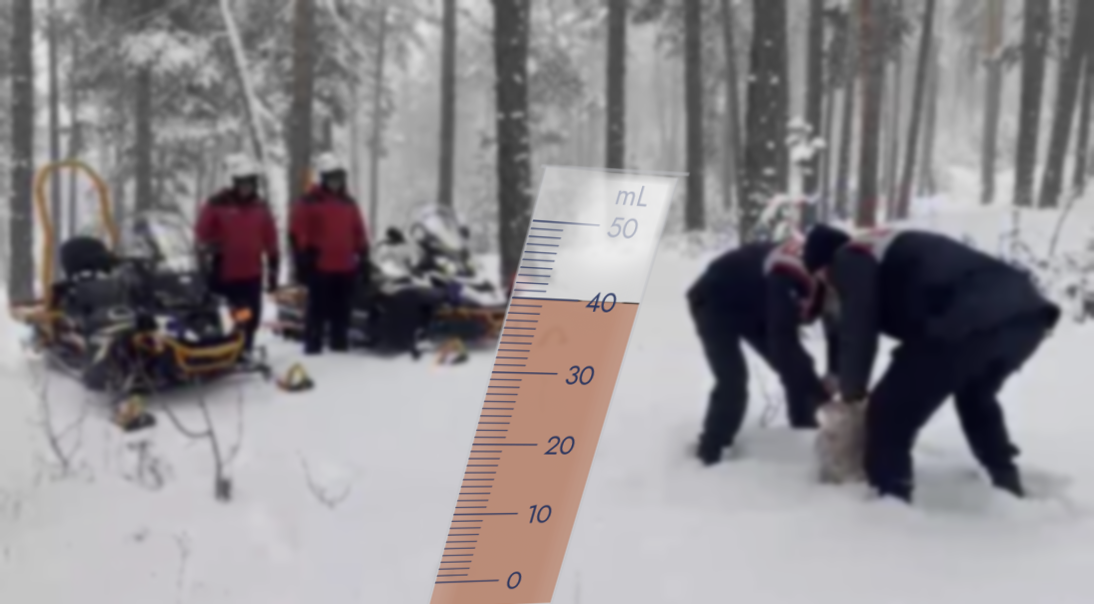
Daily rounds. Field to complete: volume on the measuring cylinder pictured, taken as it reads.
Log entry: 40 mL
